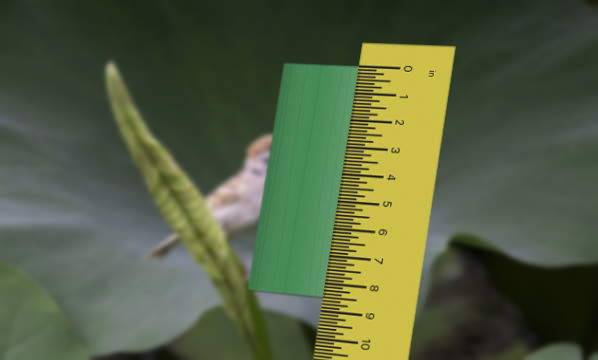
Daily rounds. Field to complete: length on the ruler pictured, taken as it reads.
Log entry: 8.5 in
